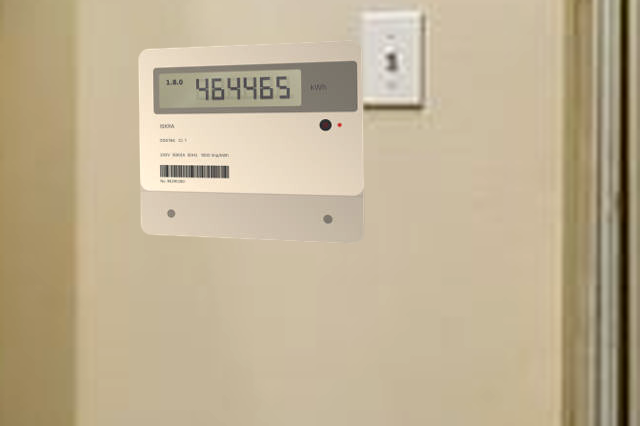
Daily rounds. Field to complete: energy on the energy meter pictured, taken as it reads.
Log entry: 464465 kWh
